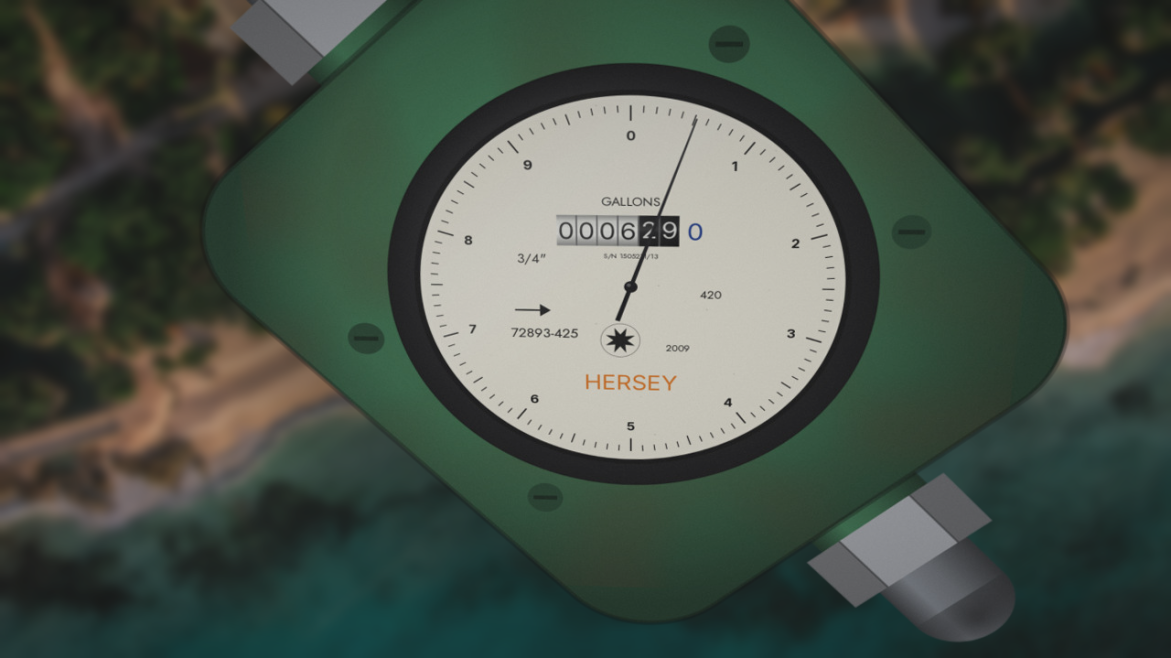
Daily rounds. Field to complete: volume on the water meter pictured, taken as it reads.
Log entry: 6290.5 gal
